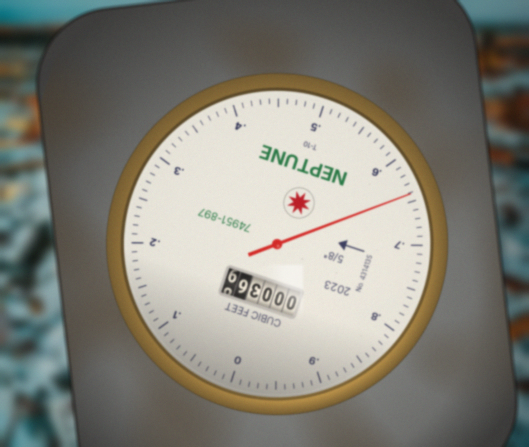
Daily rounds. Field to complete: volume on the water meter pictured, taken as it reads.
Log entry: 368.64 ft³
